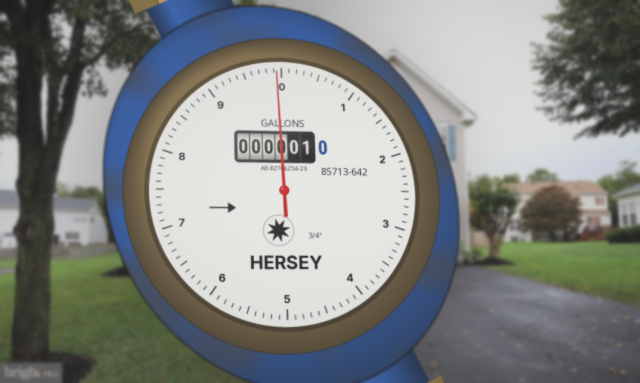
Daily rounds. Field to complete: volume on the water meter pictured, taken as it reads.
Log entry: 9.9 gal
